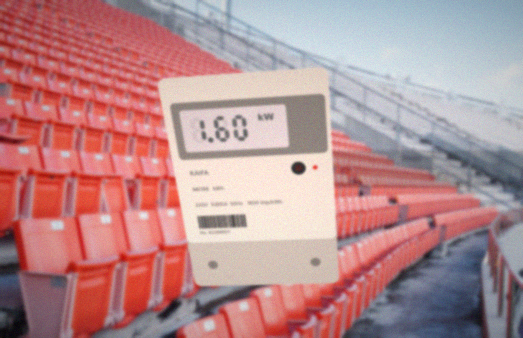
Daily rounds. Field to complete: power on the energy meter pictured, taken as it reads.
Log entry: 1.60 kW
